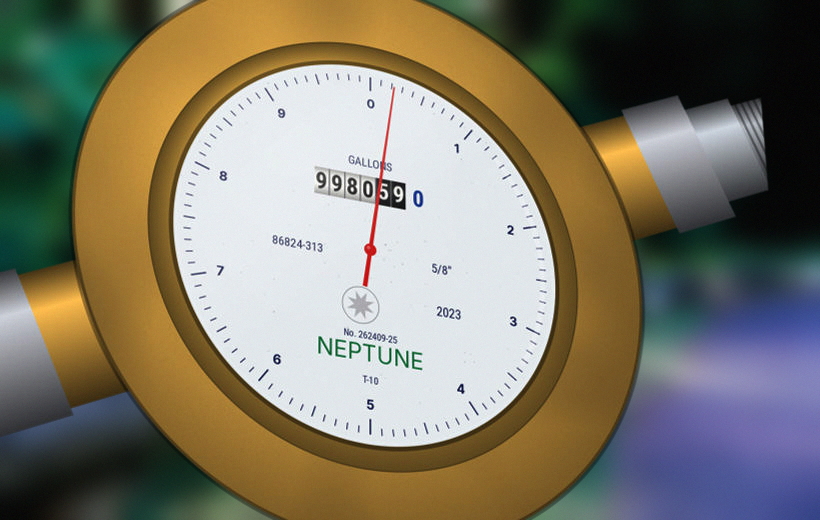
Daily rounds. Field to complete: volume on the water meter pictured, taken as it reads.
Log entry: 9980590.2 gal
